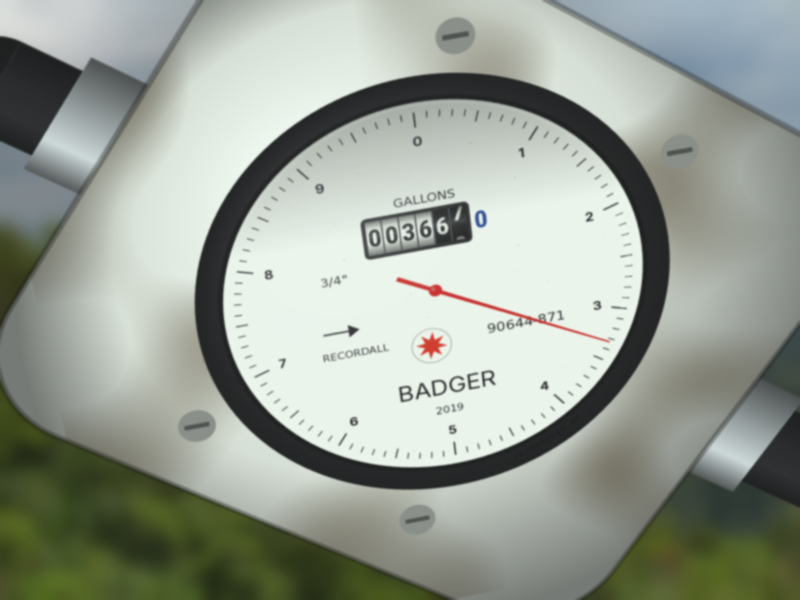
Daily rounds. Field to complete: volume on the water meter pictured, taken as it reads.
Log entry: 36673.3 gal
